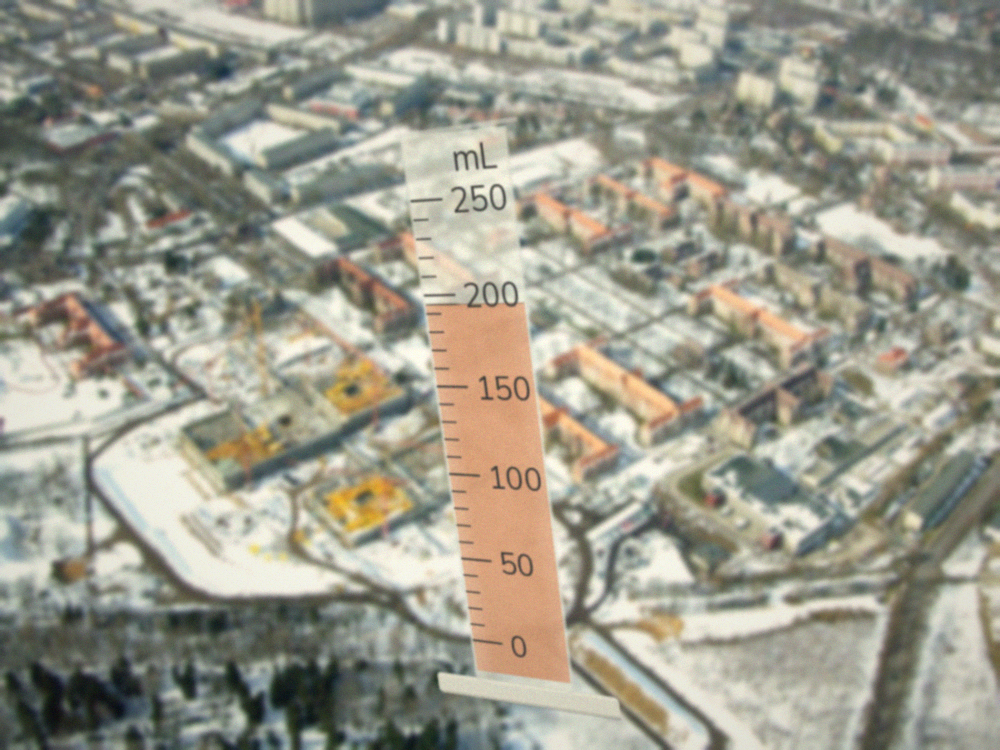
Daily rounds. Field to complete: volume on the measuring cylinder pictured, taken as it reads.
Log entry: 195 mL
